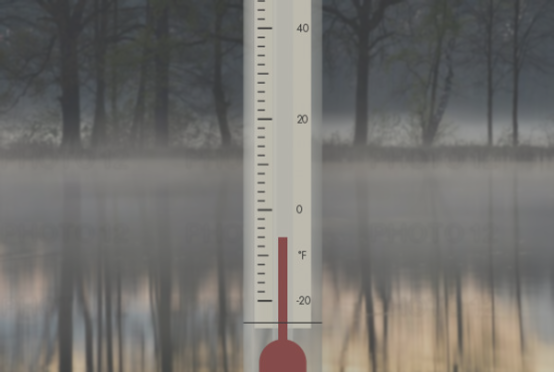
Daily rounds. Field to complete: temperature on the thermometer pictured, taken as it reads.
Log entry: -6 °F
